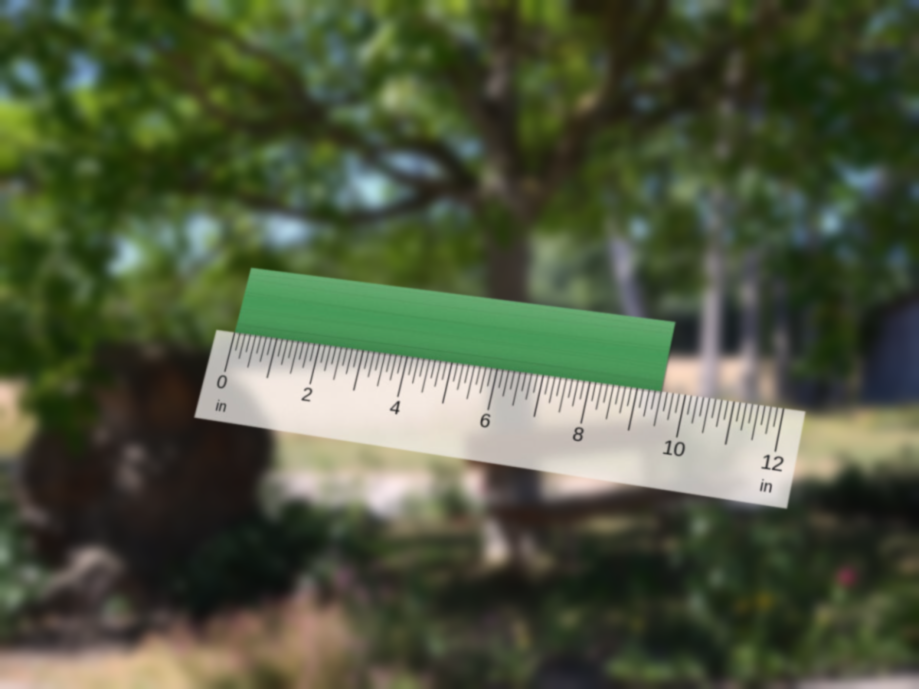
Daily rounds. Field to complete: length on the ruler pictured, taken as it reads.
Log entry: 9.5 in
